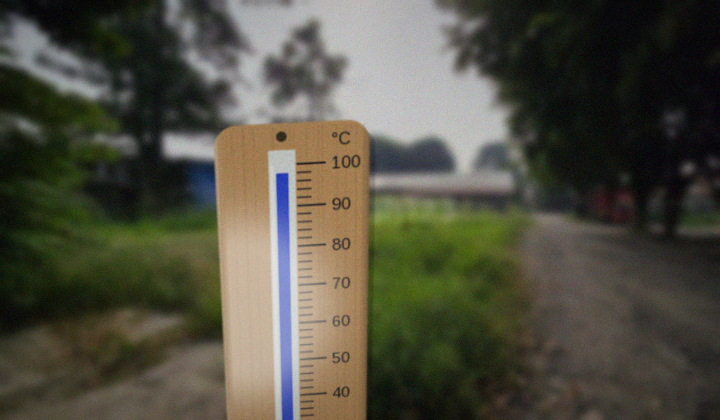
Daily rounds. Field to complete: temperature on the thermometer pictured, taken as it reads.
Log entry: 98 °C
